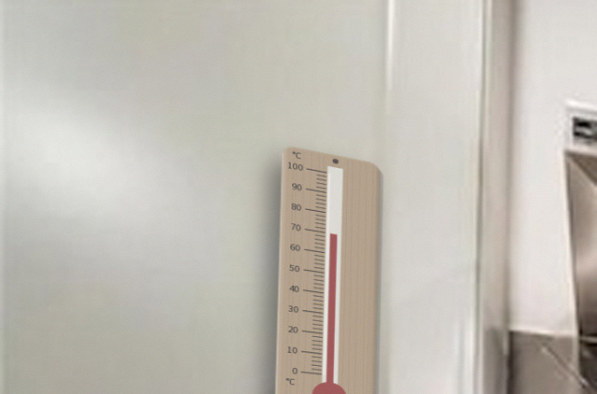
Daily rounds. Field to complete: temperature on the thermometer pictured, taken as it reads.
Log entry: 70 °C
